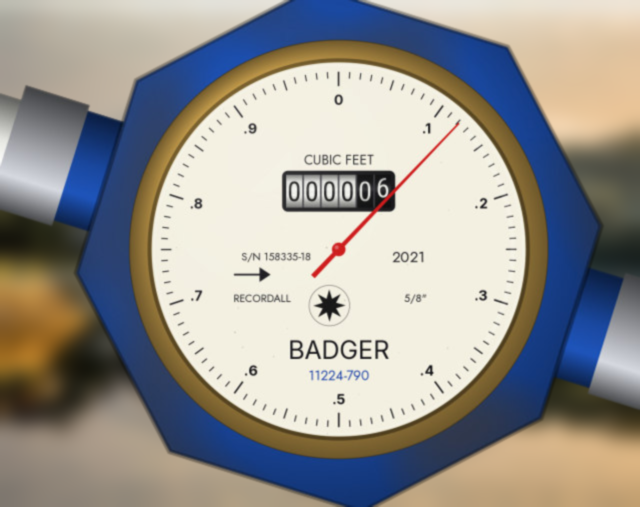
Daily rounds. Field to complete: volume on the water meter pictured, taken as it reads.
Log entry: 6.12 ft³
